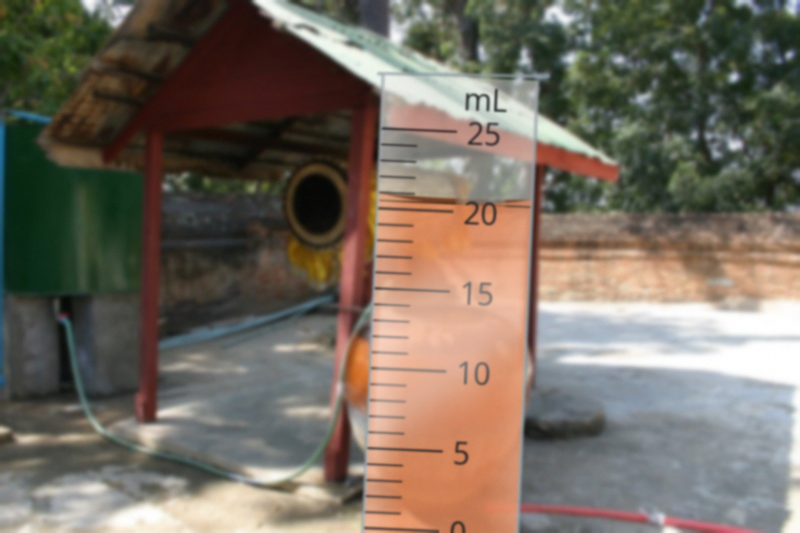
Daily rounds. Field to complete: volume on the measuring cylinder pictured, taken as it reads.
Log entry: 20.5 mL
